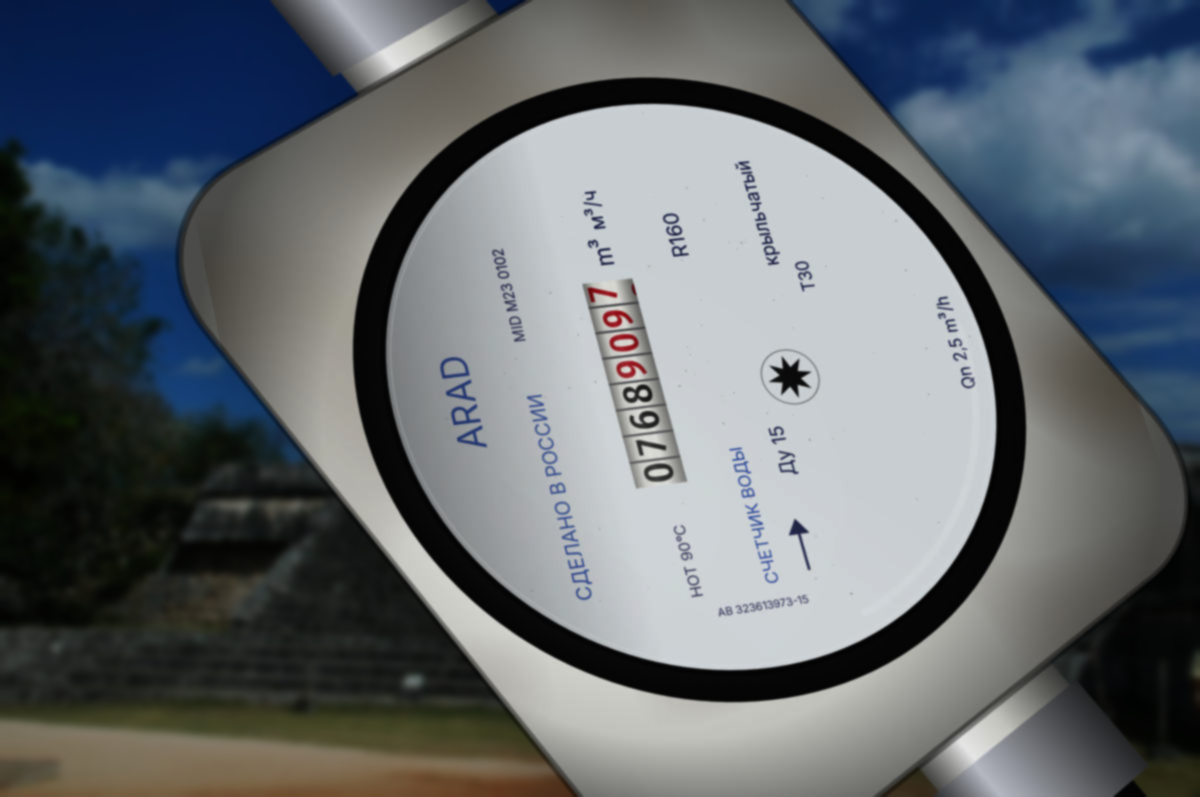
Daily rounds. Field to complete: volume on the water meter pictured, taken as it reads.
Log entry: 768.9097 m³
